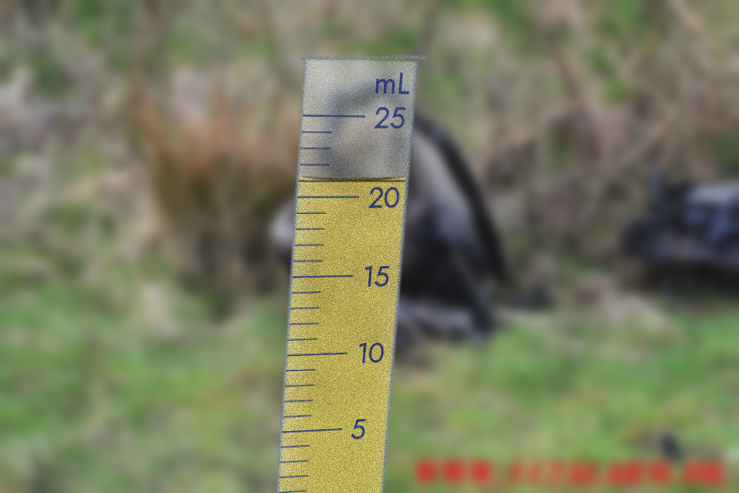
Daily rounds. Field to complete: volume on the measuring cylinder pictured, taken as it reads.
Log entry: 21 mL
